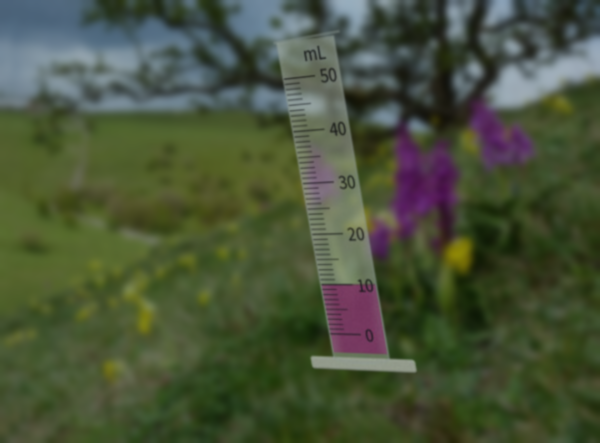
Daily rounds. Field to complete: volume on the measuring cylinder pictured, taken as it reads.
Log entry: 10 mL
